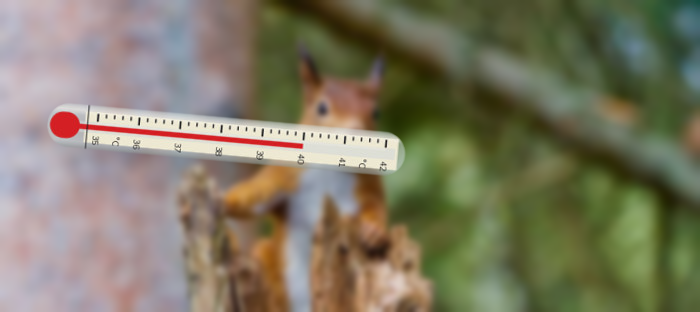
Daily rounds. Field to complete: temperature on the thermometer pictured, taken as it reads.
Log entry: 40 °C
